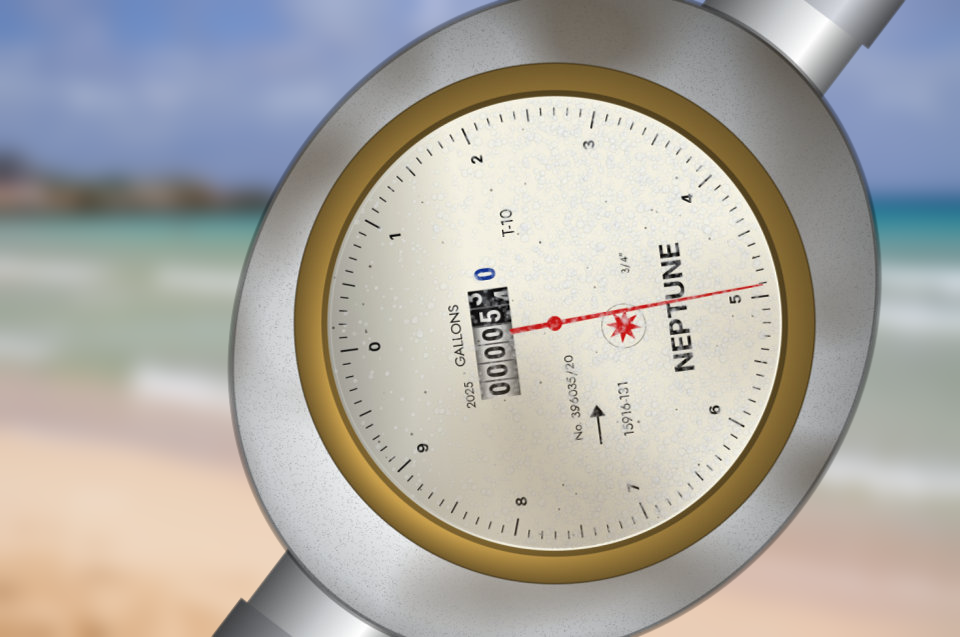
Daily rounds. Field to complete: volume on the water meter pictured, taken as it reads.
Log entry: 534.9 gal
